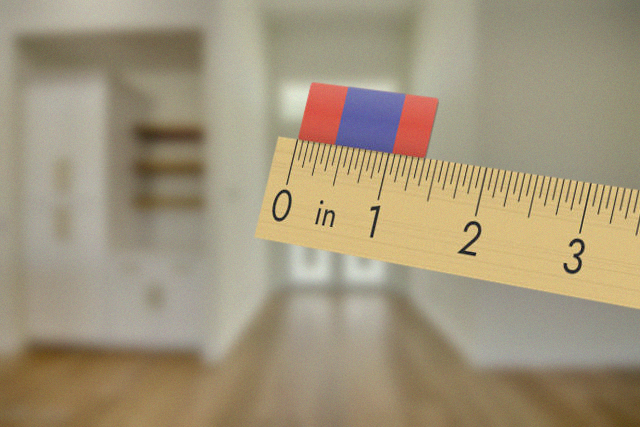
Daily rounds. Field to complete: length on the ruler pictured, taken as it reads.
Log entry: 1.375 in
